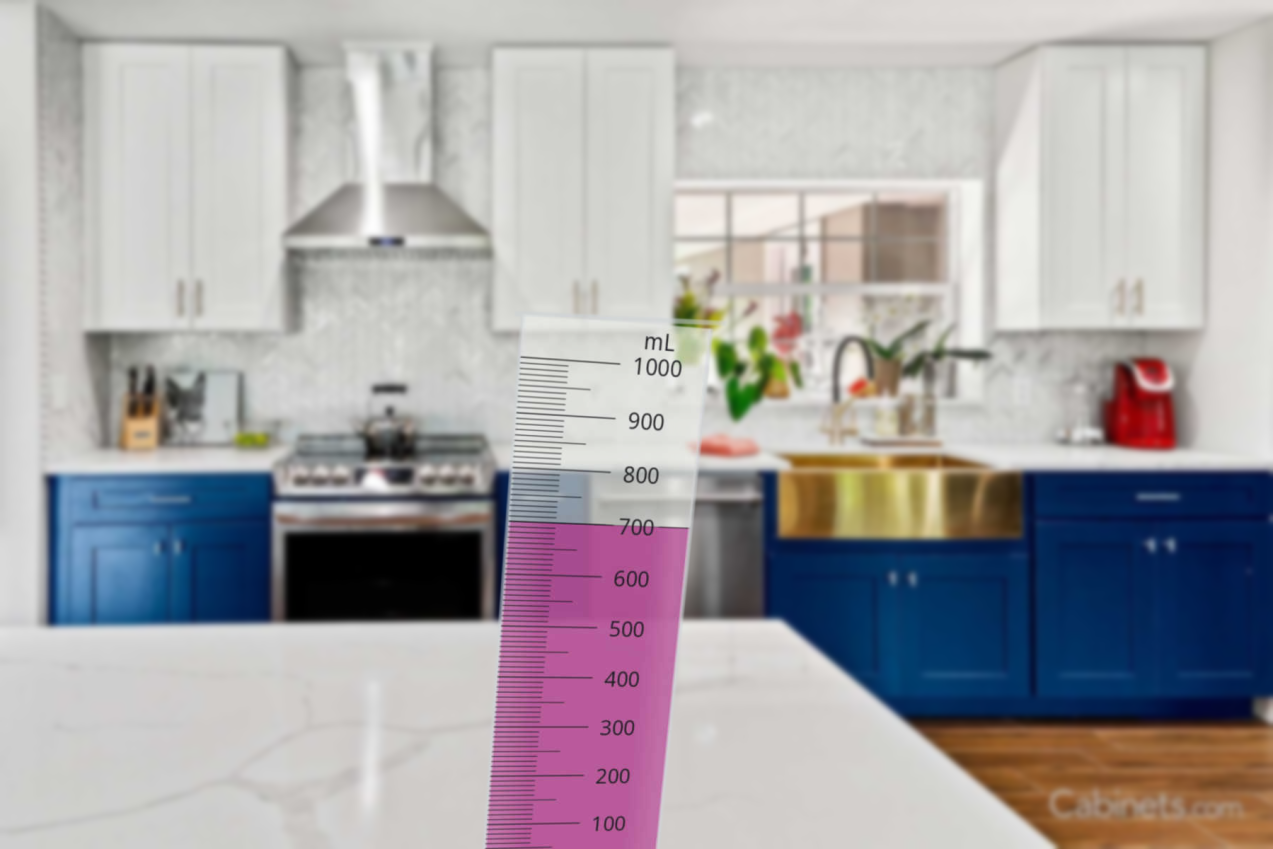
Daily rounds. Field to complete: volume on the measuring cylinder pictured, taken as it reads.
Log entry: 700 mL
